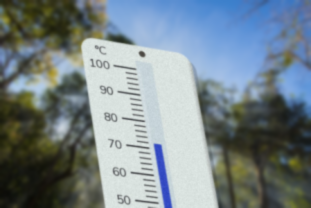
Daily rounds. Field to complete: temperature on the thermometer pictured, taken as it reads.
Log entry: 72 °C
